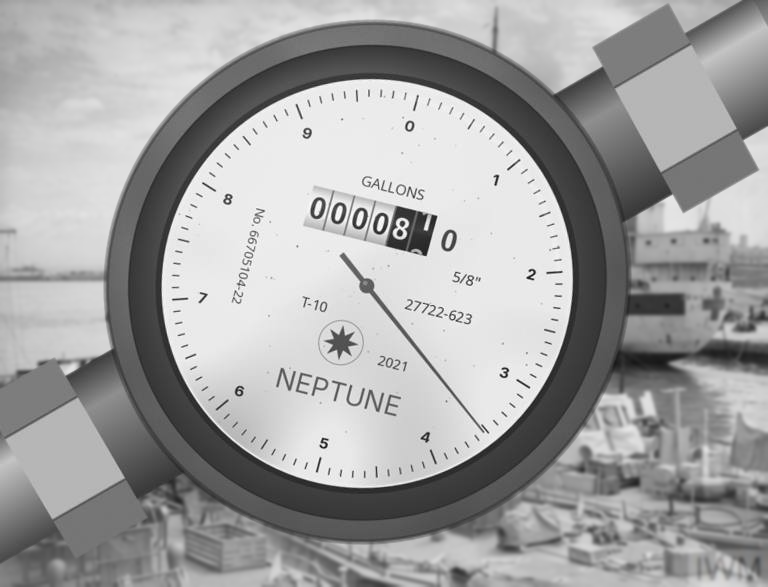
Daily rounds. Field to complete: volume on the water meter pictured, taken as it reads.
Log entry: 813.5 gal
